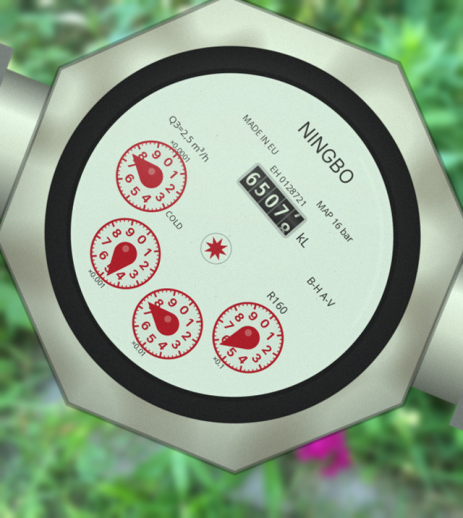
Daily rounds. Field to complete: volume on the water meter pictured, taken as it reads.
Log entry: 65077.5747 kL
